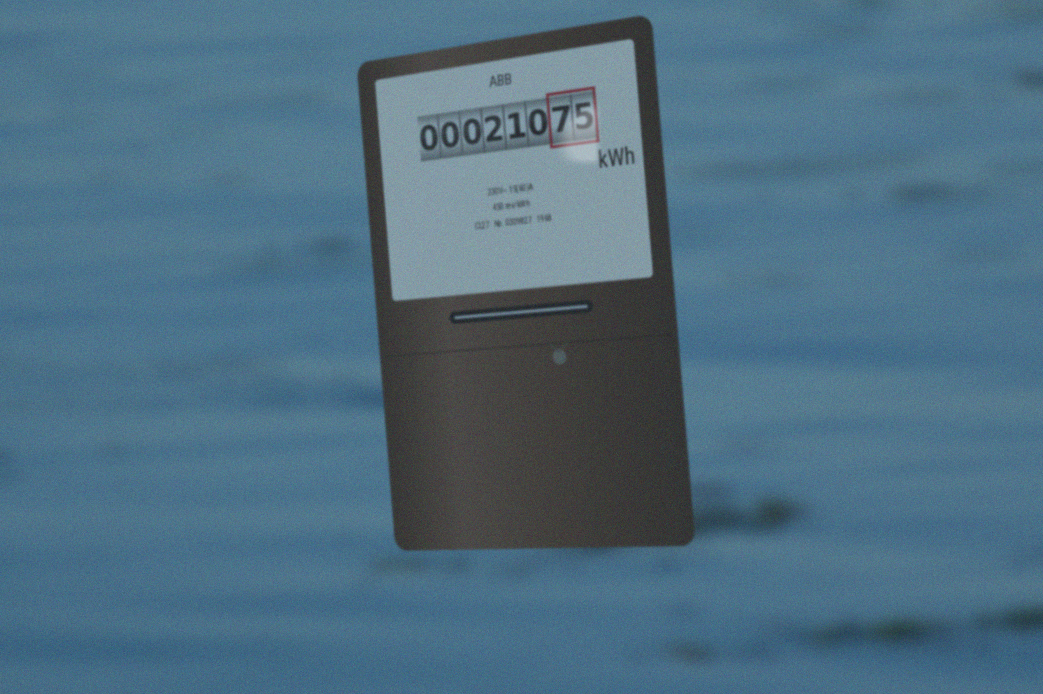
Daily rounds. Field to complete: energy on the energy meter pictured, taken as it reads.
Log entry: 210.75 kWh
